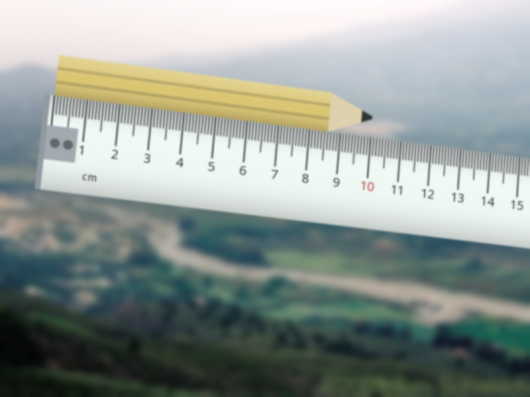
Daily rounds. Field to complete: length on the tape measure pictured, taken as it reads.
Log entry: 10 cm
